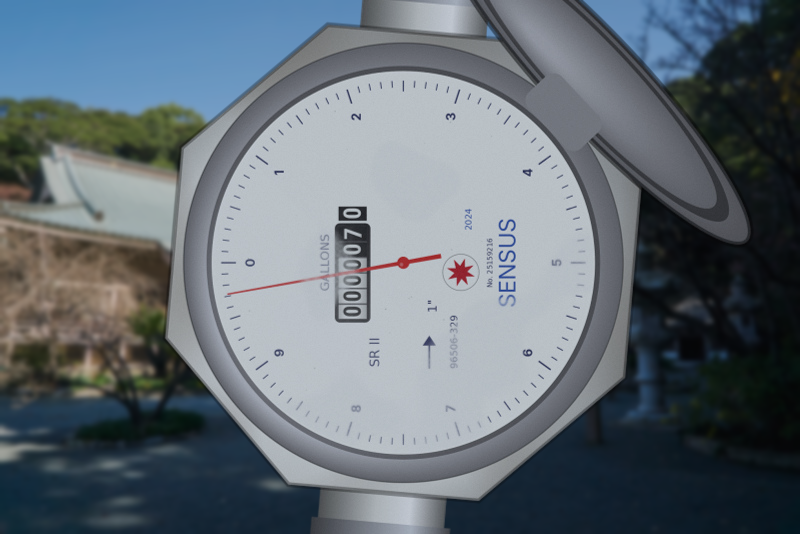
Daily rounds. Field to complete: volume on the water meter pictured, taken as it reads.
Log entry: 69.7 gal
